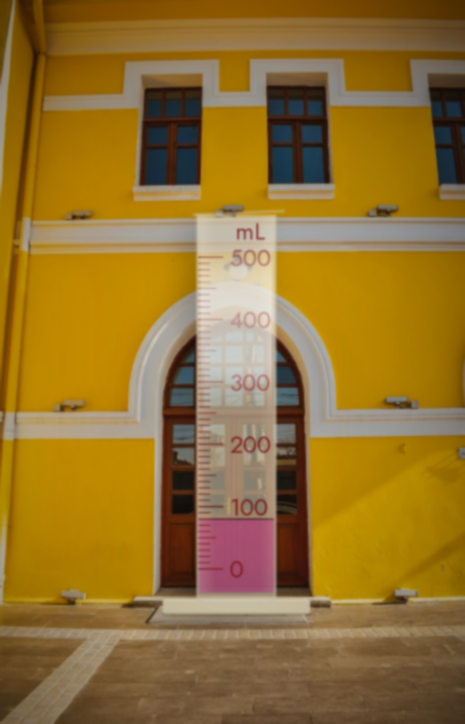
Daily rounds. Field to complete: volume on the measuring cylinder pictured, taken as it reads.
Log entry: 80 mL
